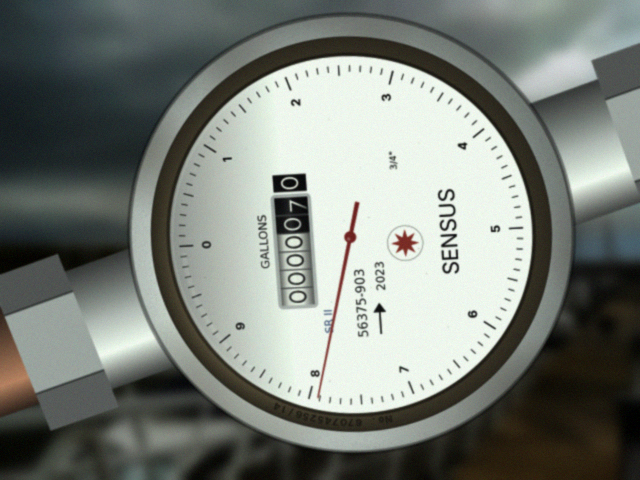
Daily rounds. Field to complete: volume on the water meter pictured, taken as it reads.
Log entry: 67.9 gal
